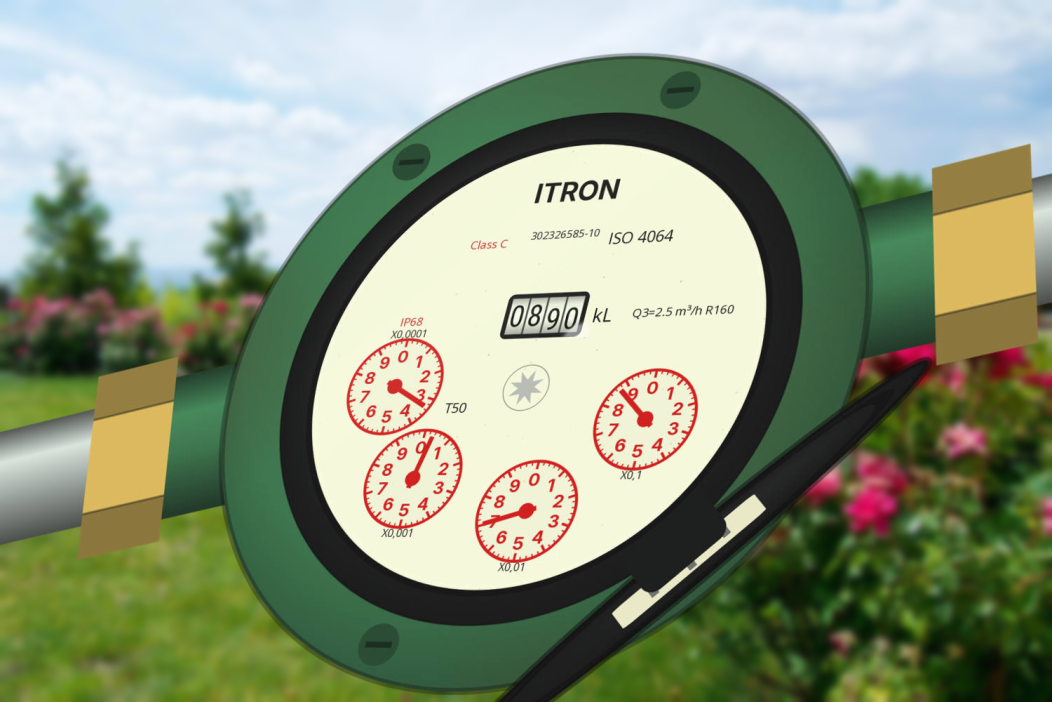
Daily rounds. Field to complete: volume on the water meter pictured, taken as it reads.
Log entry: 889.8703 kL
